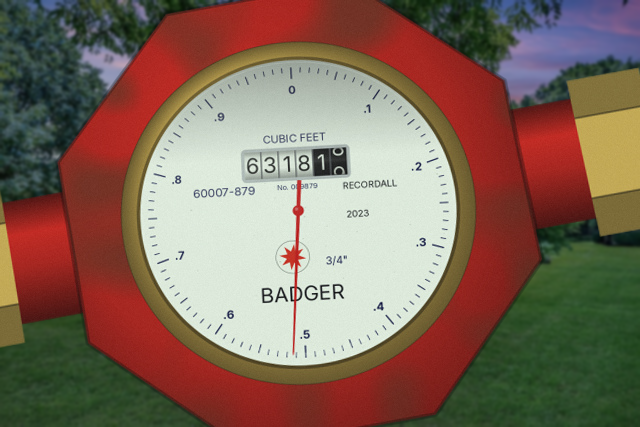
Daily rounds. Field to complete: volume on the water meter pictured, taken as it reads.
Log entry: 631818.51 ft³
